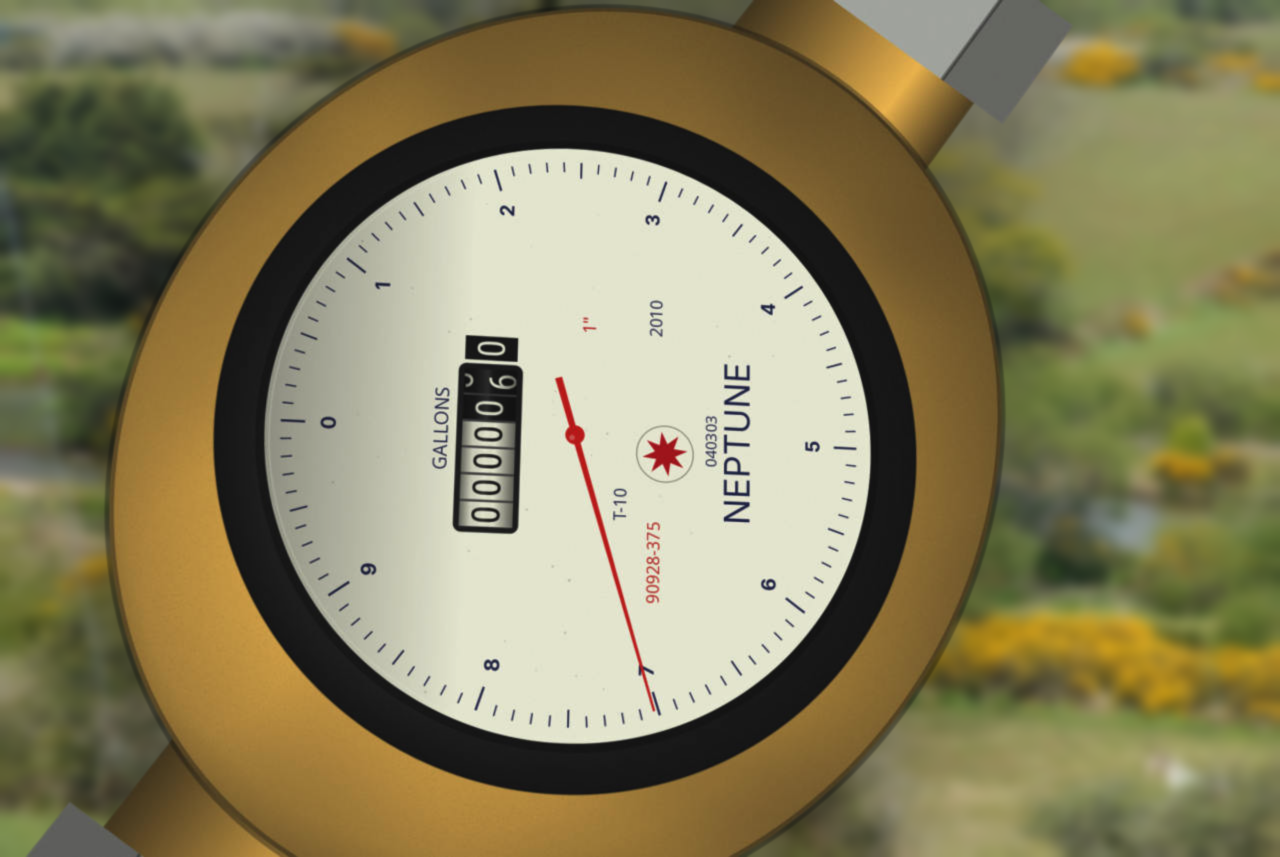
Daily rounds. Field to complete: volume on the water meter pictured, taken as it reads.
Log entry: 57.0 gal
